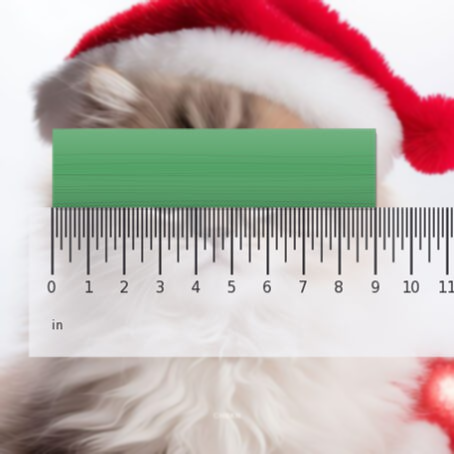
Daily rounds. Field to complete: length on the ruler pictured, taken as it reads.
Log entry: 9 in
